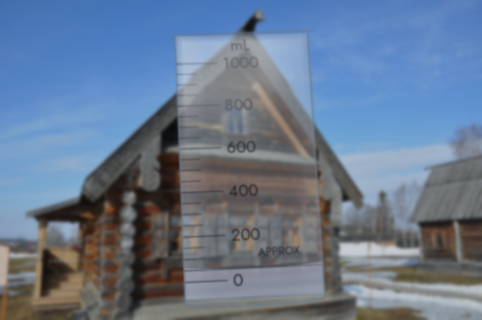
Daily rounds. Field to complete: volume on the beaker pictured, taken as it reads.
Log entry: 50 mL
